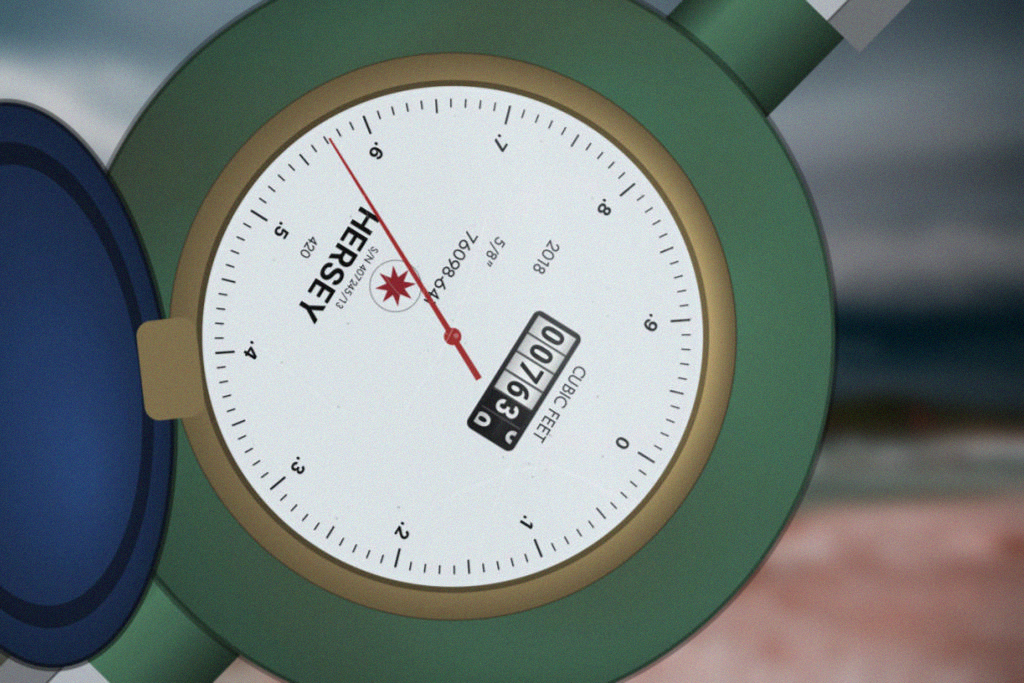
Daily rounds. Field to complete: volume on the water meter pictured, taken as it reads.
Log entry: 7638.57 ft³
